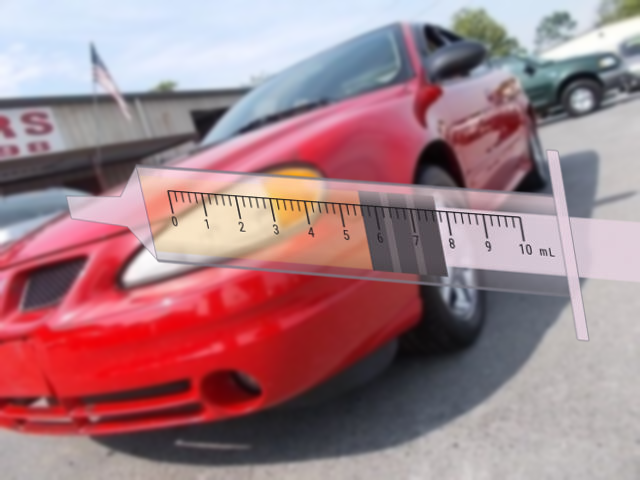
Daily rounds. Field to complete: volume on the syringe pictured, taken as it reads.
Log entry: 5.6 mL
